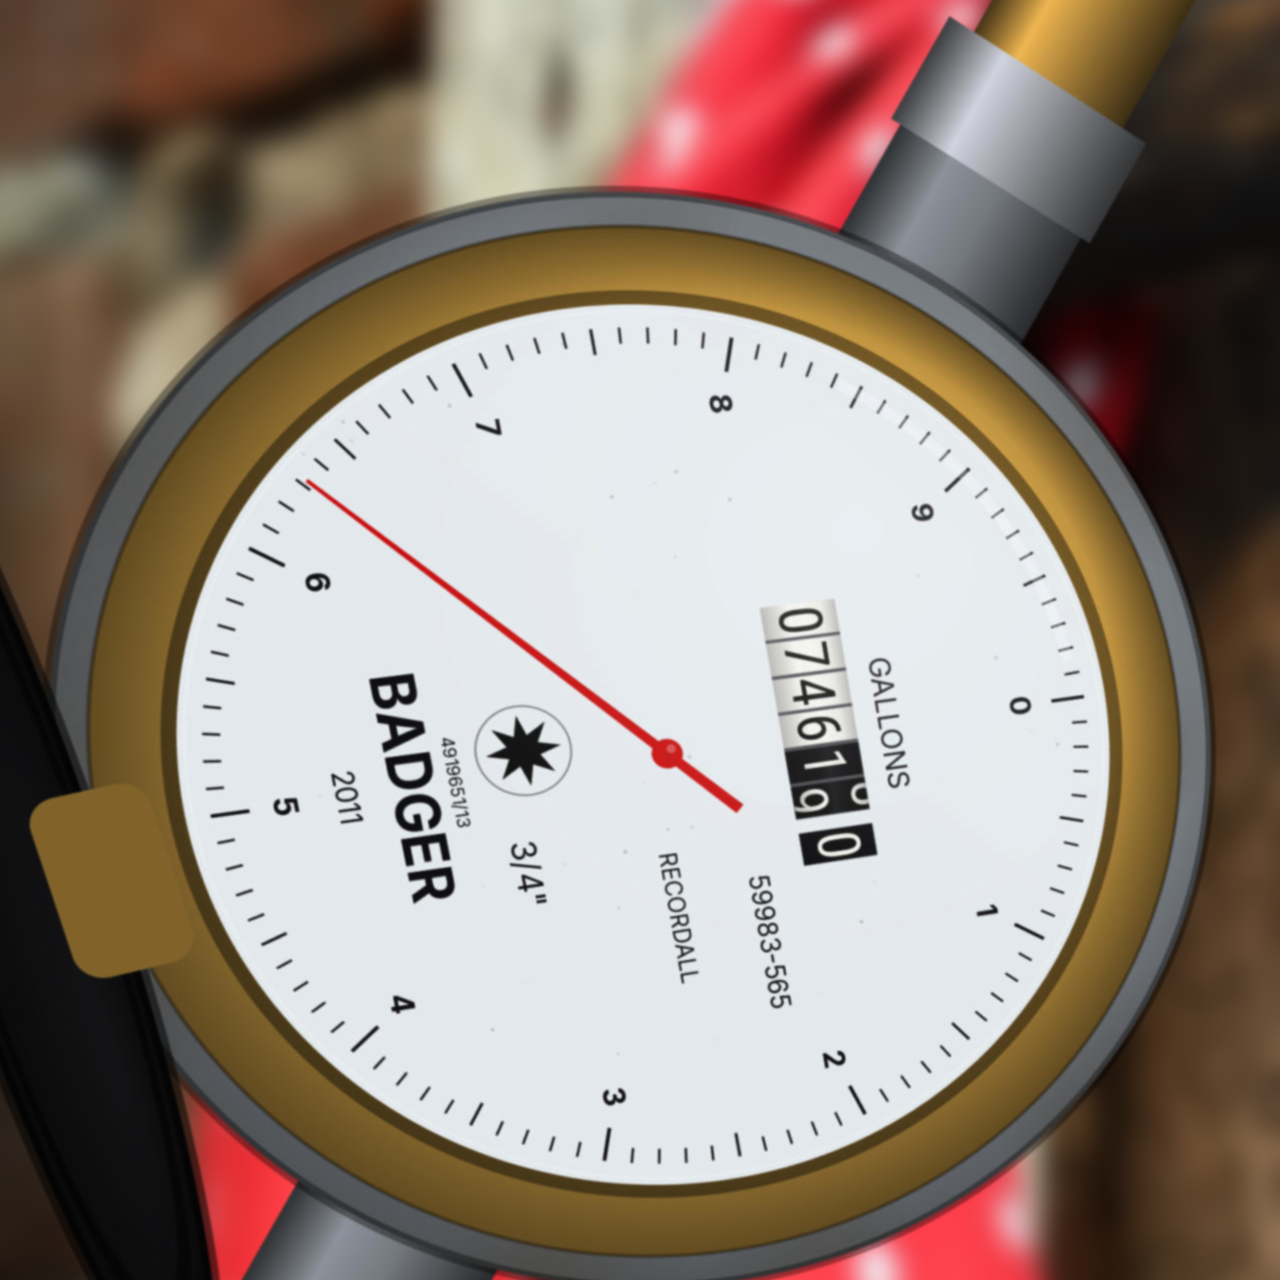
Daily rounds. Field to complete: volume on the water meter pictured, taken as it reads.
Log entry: 746186.3 gal
